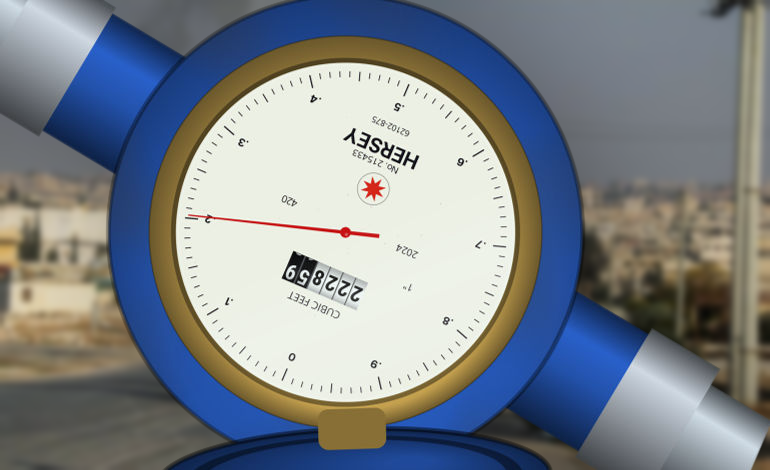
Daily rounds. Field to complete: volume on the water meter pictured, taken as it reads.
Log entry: 222859.20 ft³
